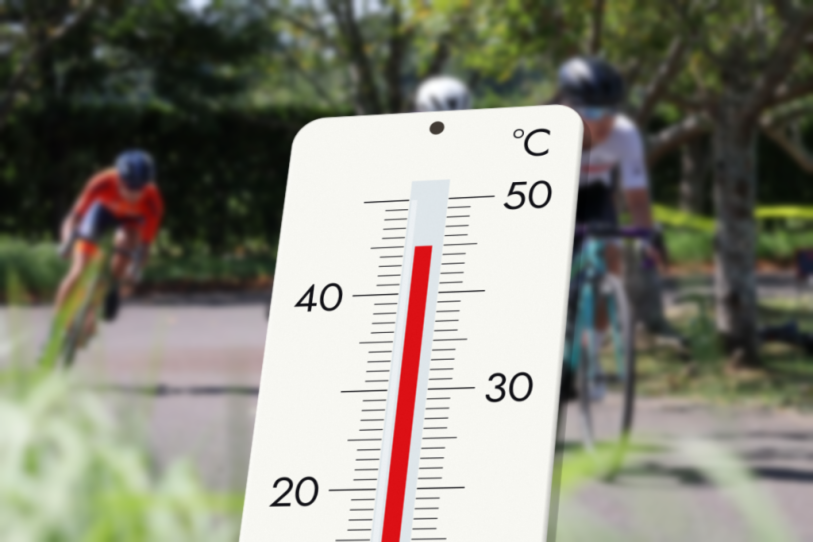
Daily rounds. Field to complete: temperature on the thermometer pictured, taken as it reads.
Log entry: 45 °C
